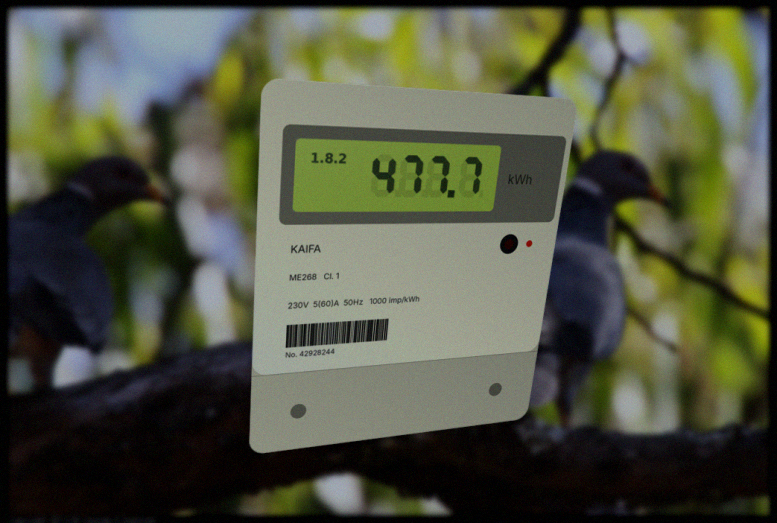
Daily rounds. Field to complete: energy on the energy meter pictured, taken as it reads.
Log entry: 477.7 kWh
